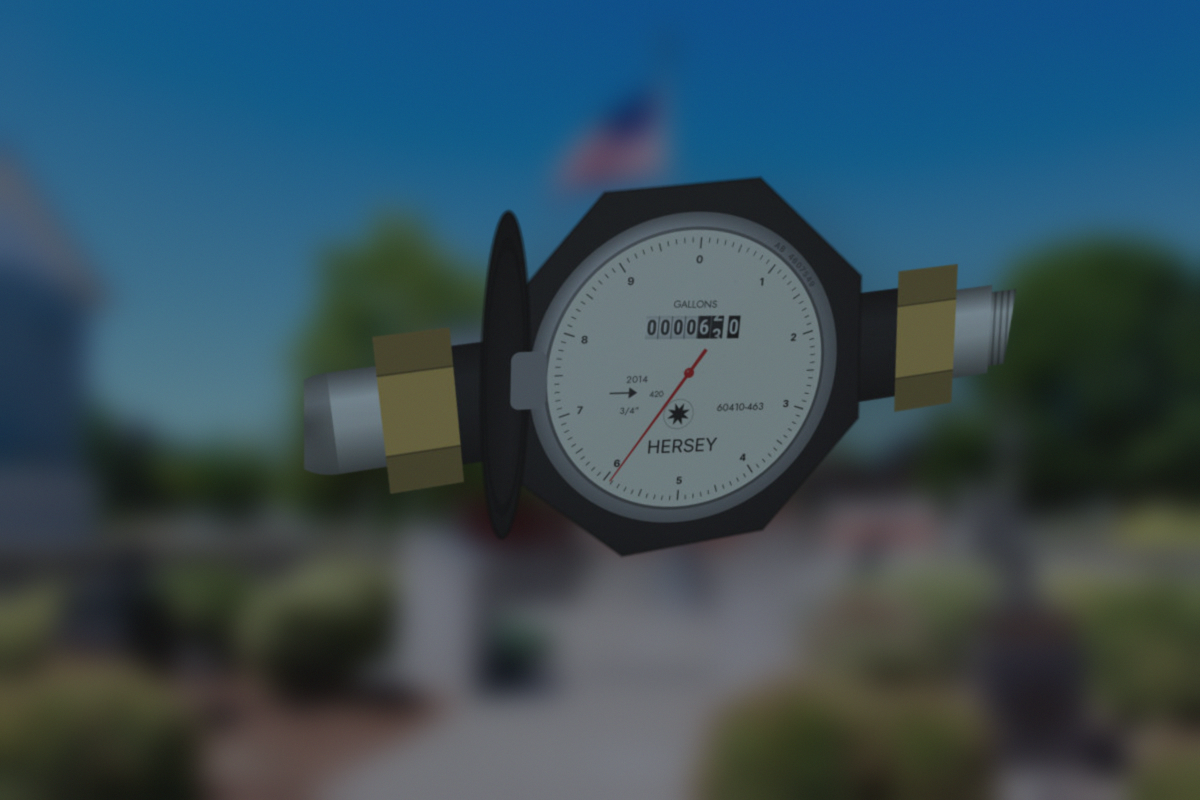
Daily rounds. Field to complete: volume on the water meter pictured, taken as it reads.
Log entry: 625.9 gal
